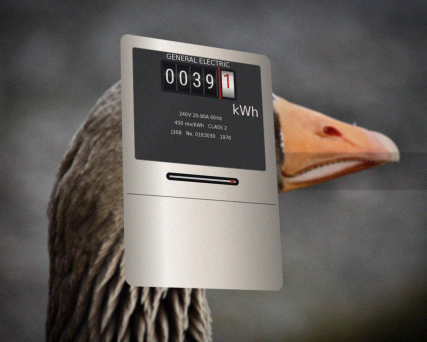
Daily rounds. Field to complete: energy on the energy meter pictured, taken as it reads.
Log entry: 39.1 kWh
